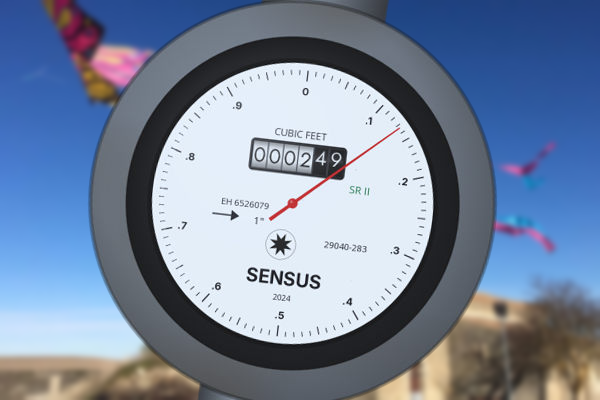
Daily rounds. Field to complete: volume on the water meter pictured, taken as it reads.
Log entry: 249.13 ft³
